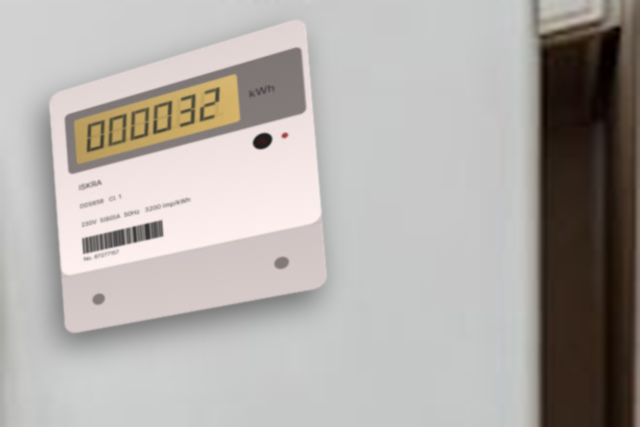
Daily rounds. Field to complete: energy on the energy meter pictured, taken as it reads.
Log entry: 32 kWh
